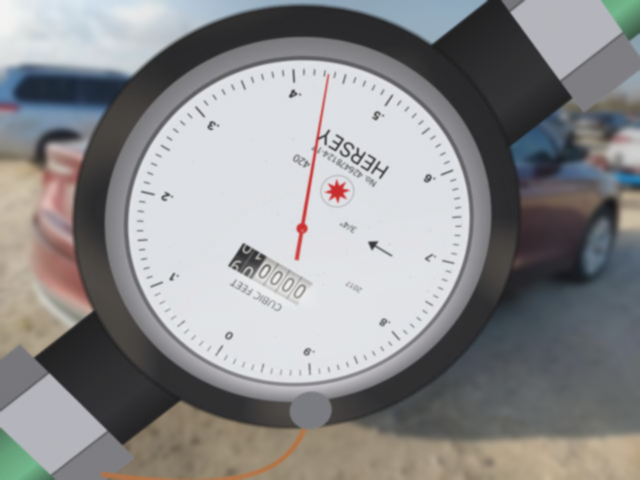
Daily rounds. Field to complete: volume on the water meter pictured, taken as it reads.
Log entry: 9.43 ft³
